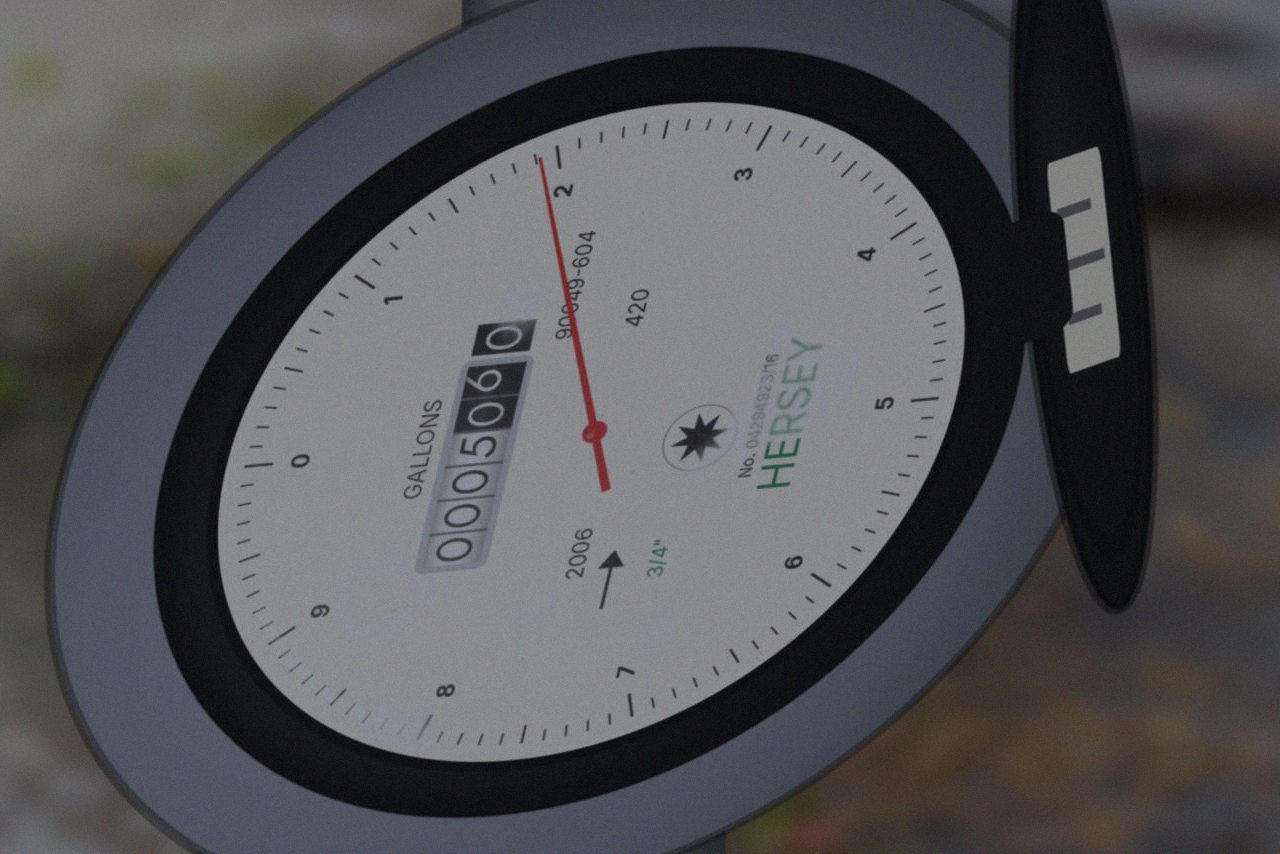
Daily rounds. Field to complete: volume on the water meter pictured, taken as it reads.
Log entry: 5061.9 gal
